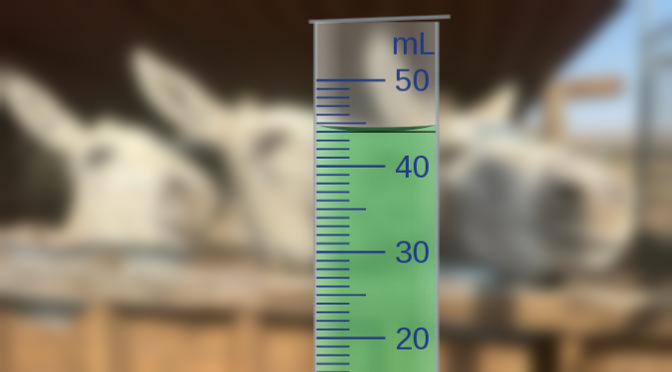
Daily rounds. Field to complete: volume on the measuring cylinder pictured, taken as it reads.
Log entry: 44 mL
